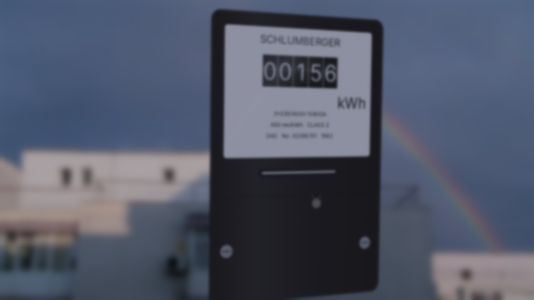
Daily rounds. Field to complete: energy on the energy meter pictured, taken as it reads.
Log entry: 156 kWh
